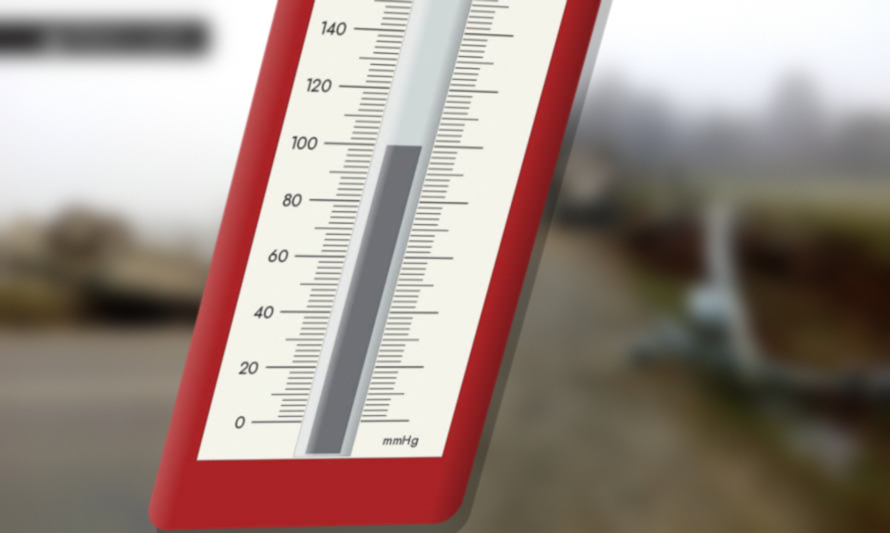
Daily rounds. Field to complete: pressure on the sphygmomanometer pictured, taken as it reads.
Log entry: 100 mmHg
